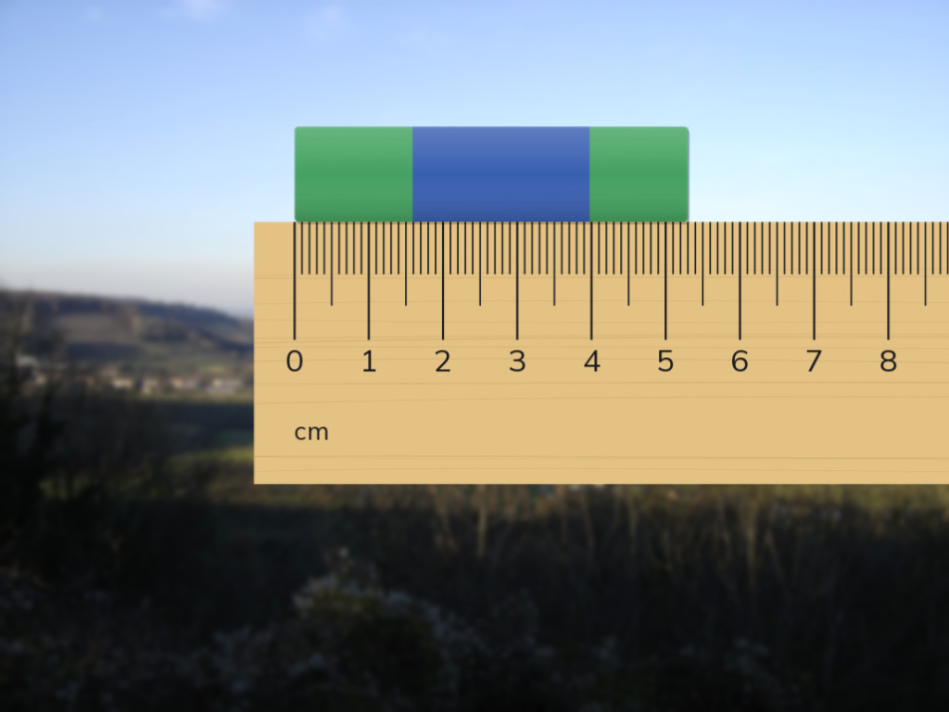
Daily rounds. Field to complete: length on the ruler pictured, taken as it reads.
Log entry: 5.3 cm
